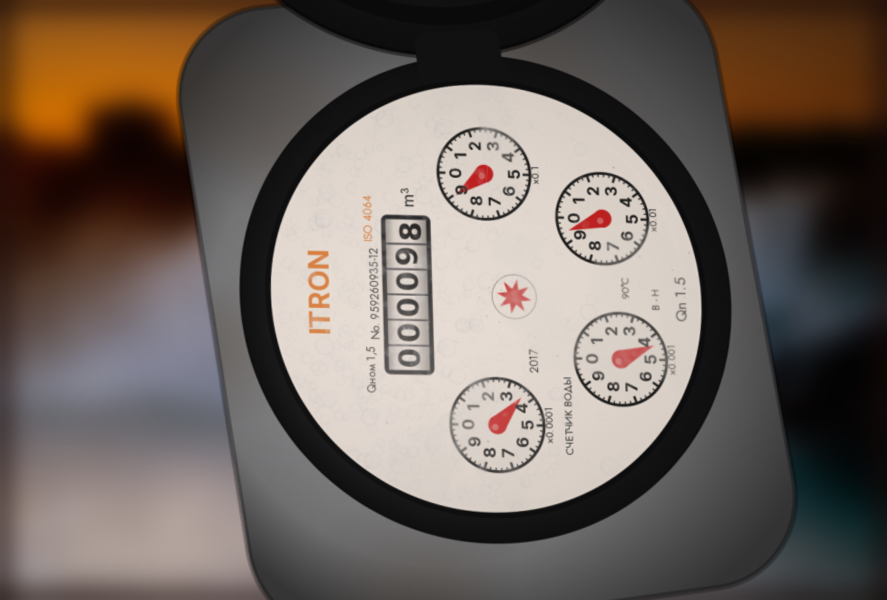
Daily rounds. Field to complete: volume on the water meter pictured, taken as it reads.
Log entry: 97.8943 m³
